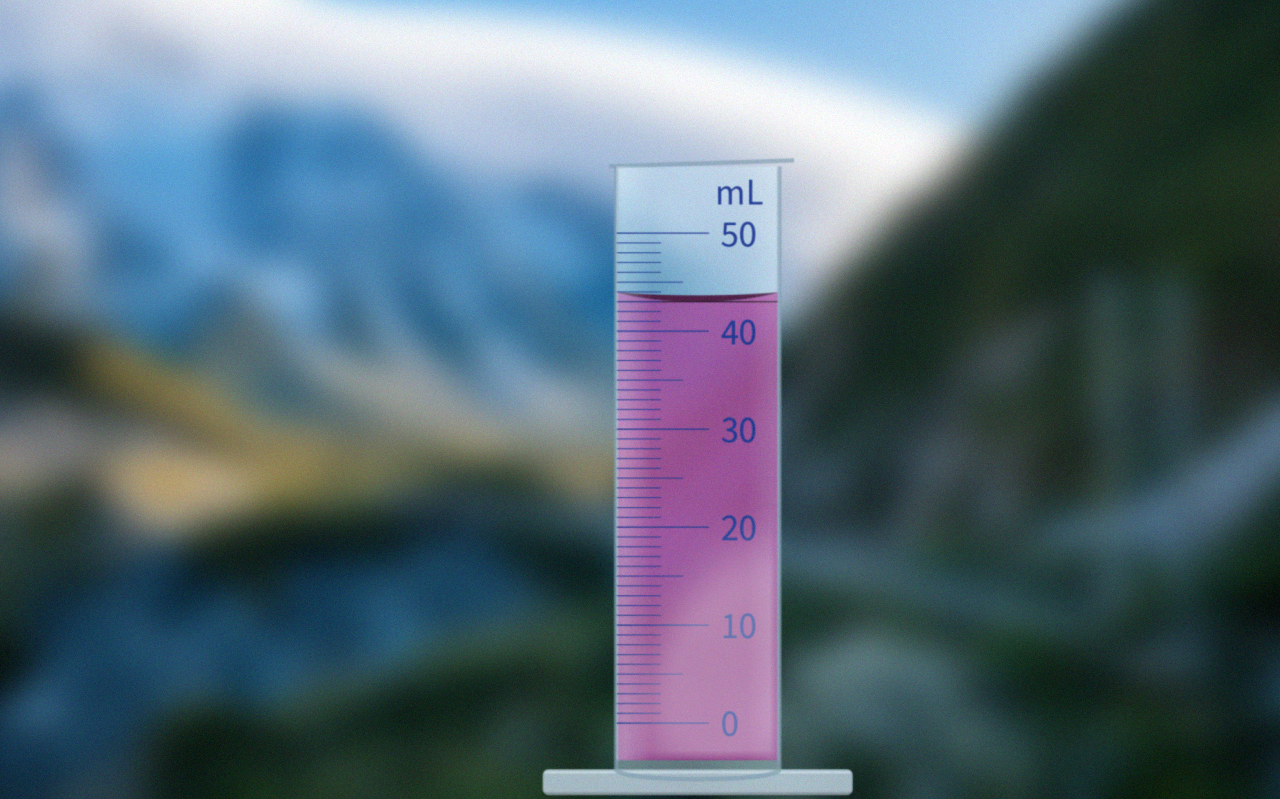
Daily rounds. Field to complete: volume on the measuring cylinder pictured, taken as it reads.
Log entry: 43 mL
